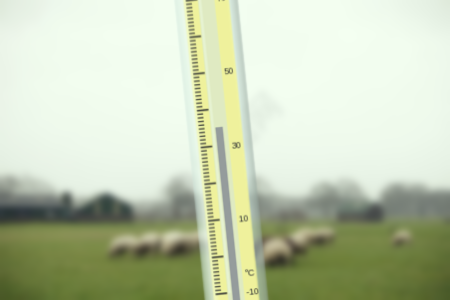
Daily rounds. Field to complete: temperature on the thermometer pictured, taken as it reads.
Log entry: 35 °C
